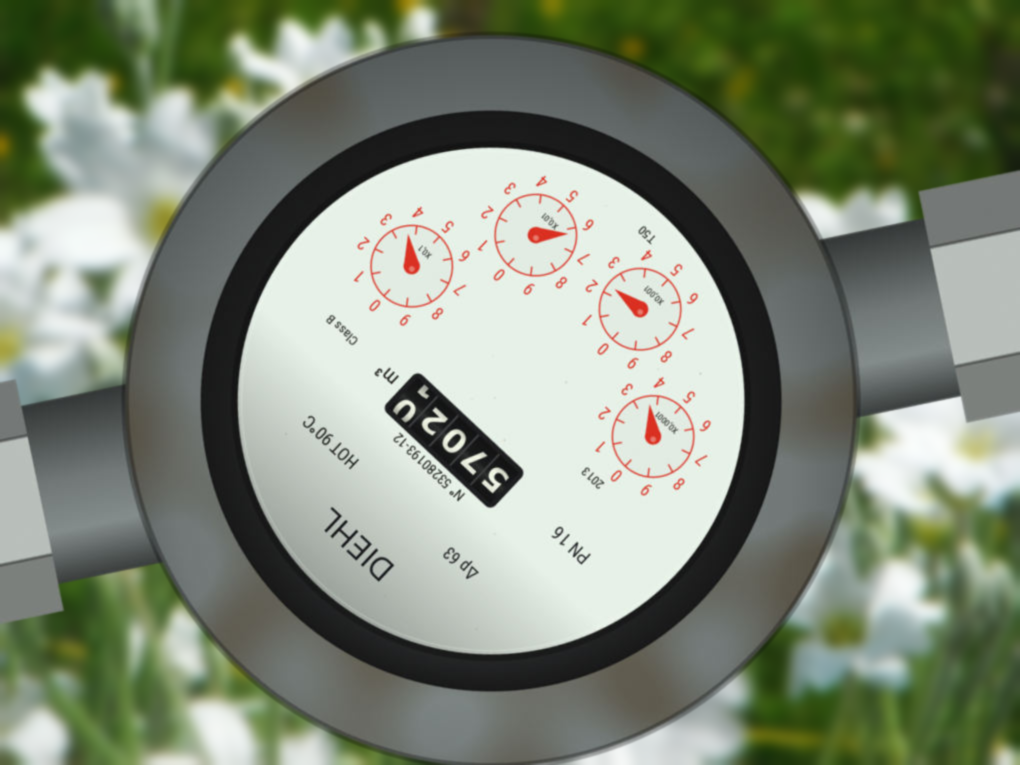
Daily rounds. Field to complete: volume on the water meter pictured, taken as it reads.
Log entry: 57020.3623 m³
